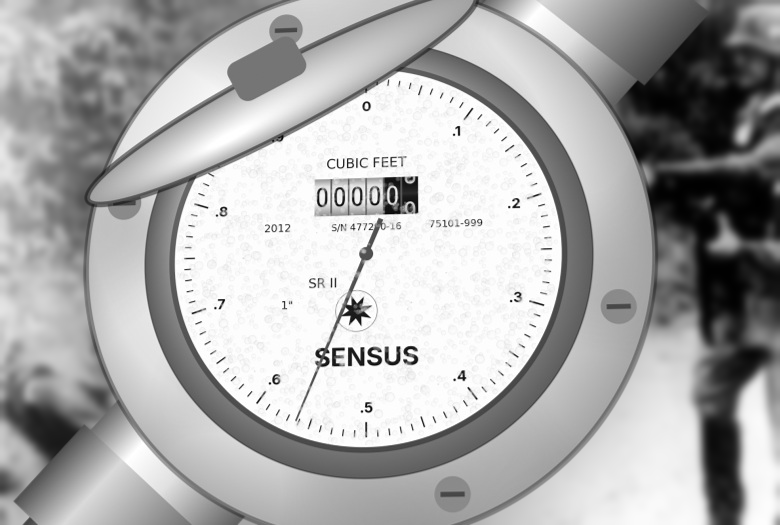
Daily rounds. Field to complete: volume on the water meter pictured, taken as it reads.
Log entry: 8.56 ft³
